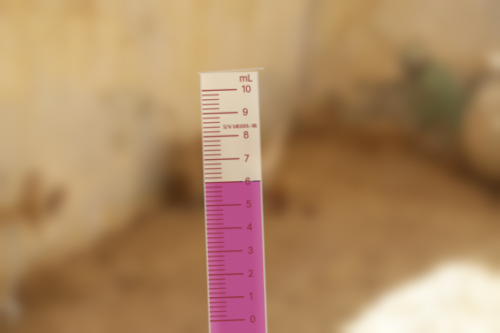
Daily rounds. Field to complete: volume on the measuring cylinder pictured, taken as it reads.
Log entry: 6 mL
